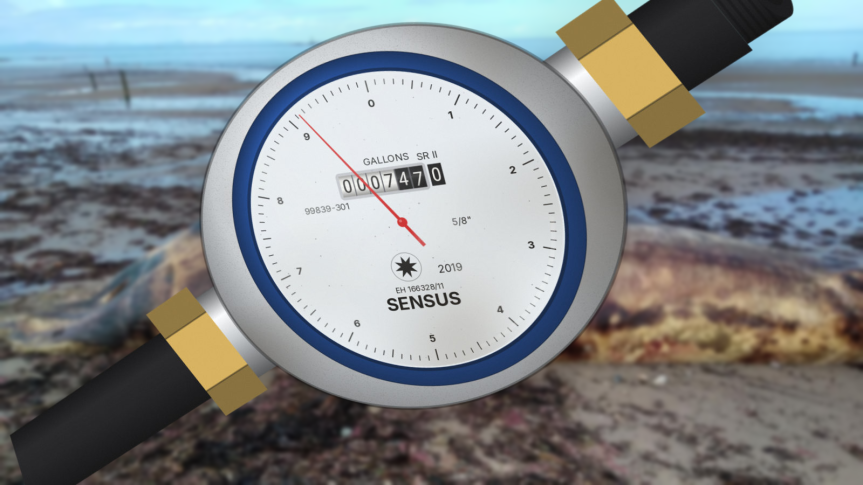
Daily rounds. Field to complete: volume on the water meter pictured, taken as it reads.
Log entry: 7469.1 gal
